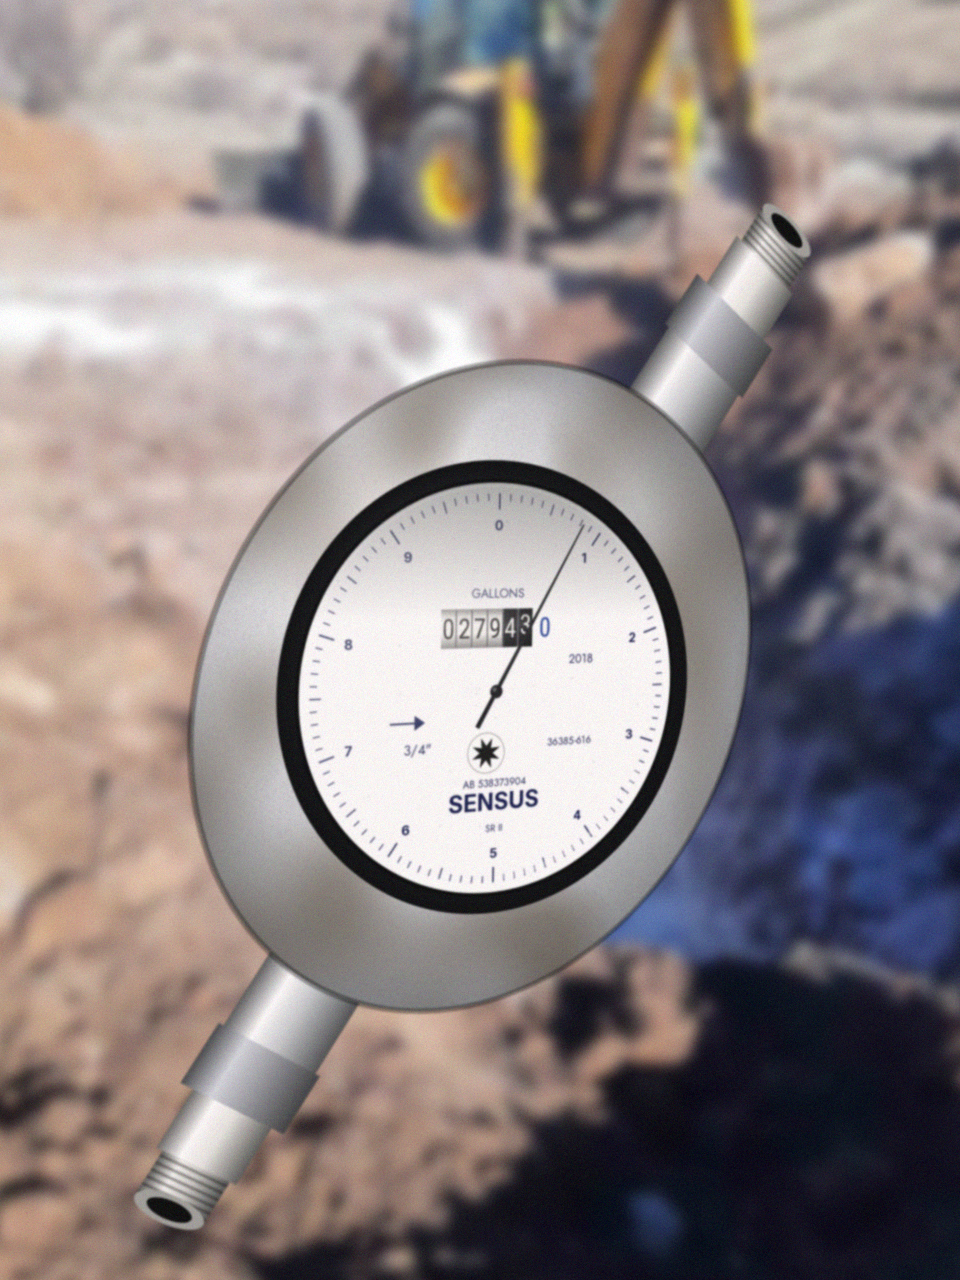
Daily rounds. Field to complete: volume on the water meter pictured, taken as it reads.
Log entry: 279430.8 gal
